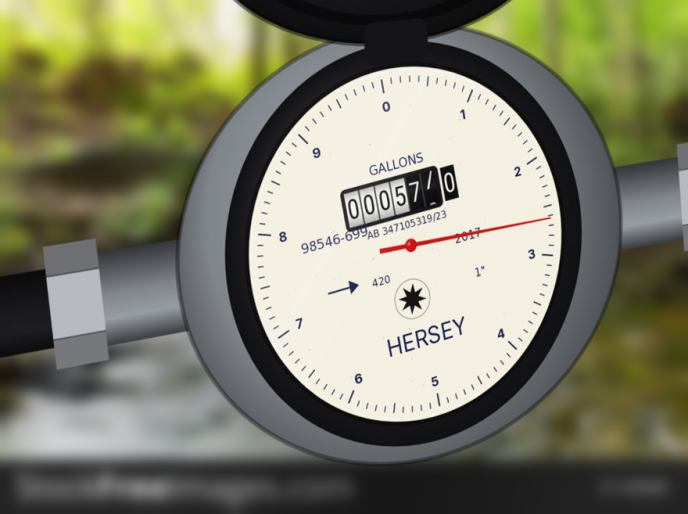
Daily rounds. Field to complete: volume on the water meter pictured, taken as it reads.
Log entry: 5772.6 gal
